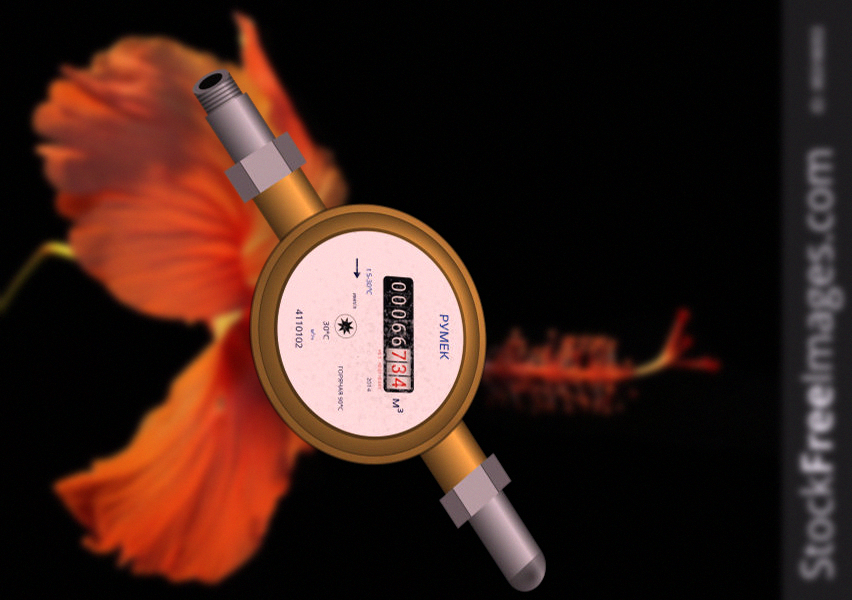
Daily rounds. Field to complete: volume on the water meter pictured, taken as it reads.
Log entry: 66.734 m³
